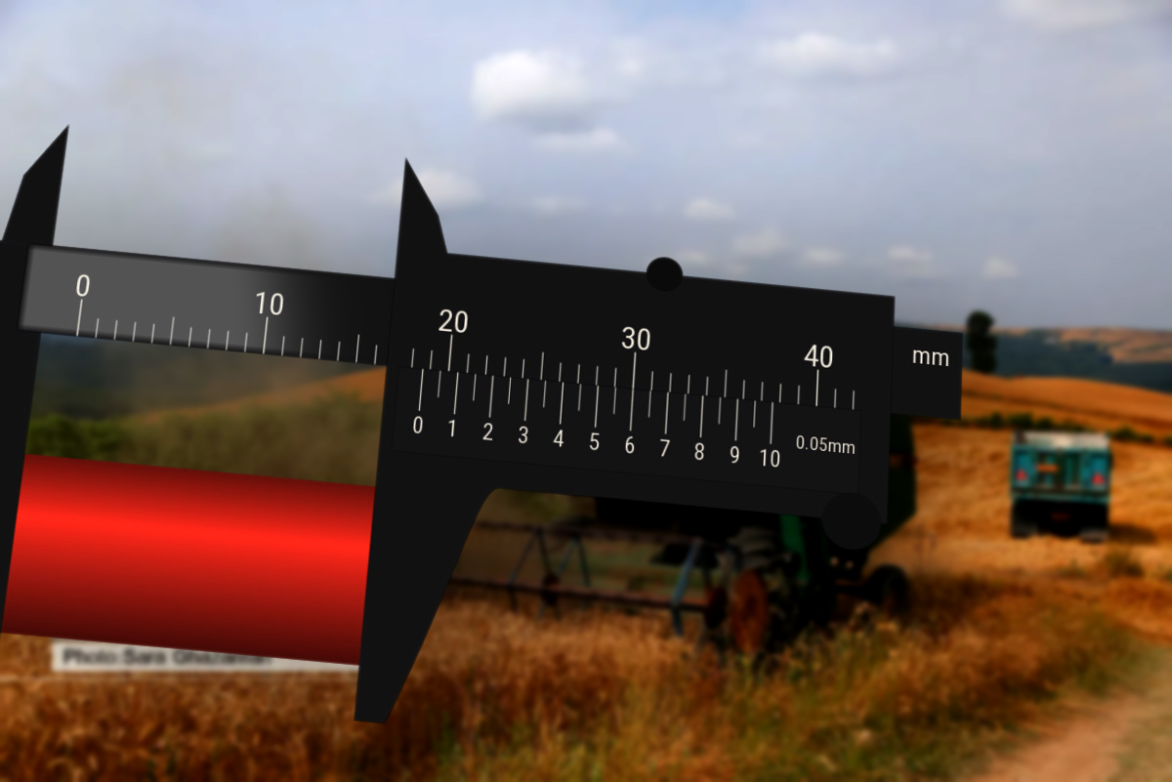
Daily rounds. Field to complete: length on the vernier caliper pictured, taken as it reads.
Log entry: 18.6 mm
